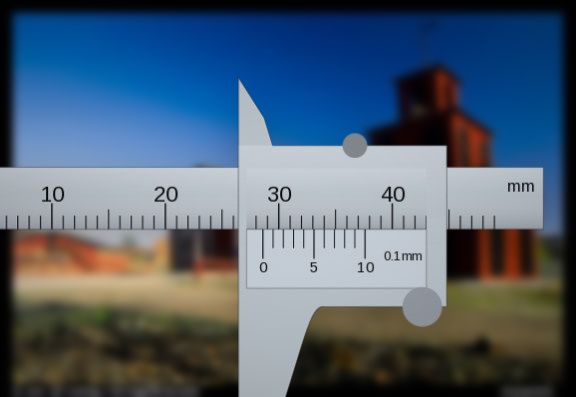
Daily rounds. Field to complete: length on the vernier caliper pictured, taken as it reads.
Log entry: 28.6 mm
